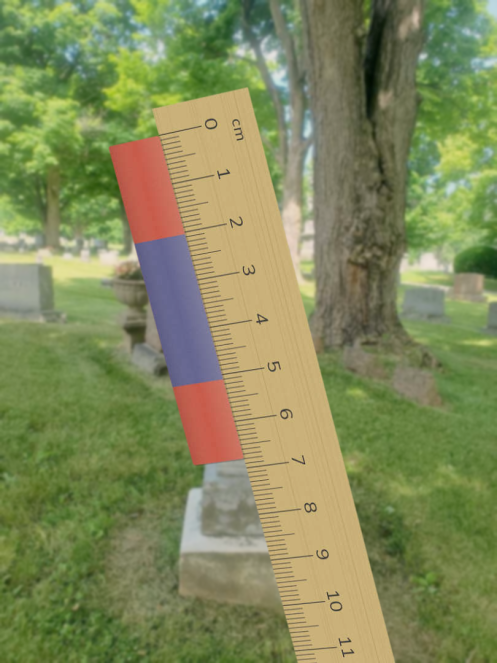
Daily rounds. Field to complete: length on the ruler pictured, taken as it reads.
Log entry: 6.8 cm
